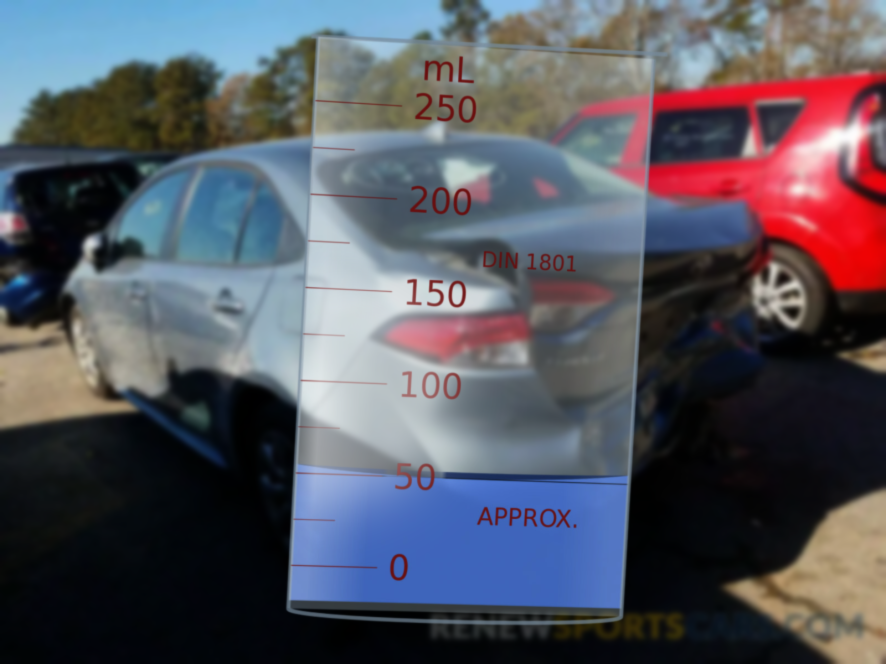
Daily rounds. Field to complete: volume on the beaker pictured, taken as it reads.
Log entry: 50 mL
